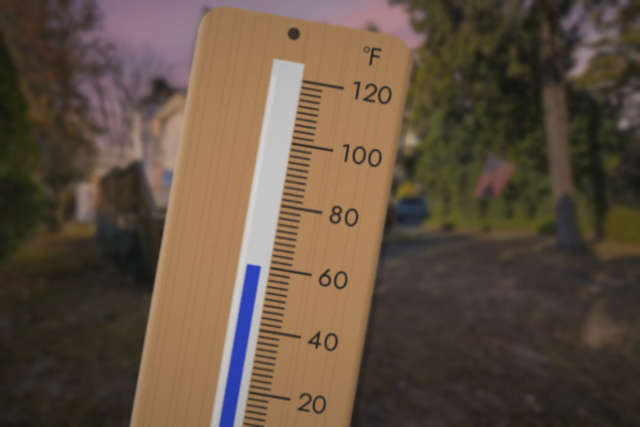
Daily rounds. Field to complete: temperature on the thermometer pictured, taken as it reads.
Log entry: 60 °F
